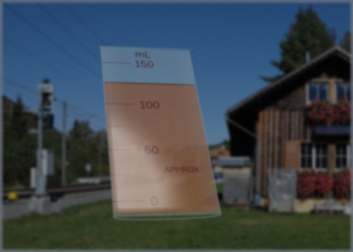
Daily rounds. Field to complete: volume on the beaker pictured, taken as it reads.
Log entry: 125 mL
